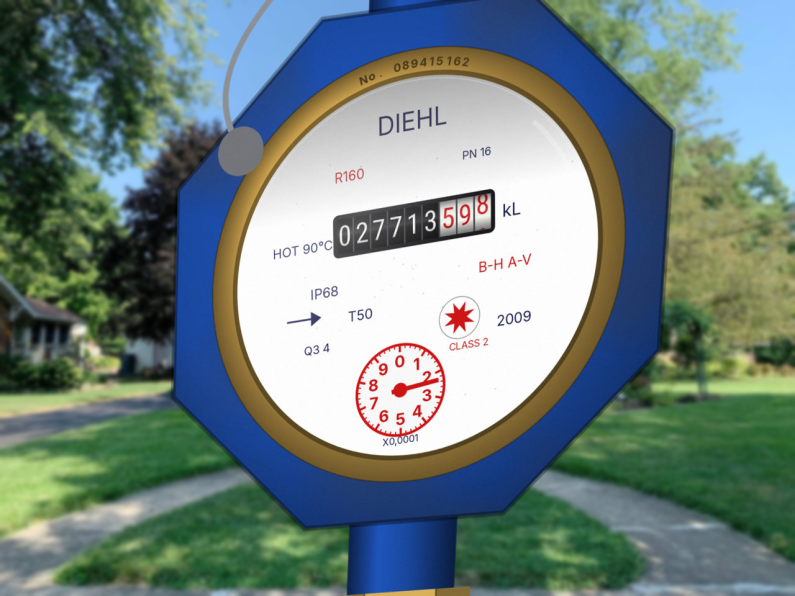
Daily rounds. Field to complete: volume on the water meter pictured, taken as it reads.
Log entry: 27713.5982 kL
